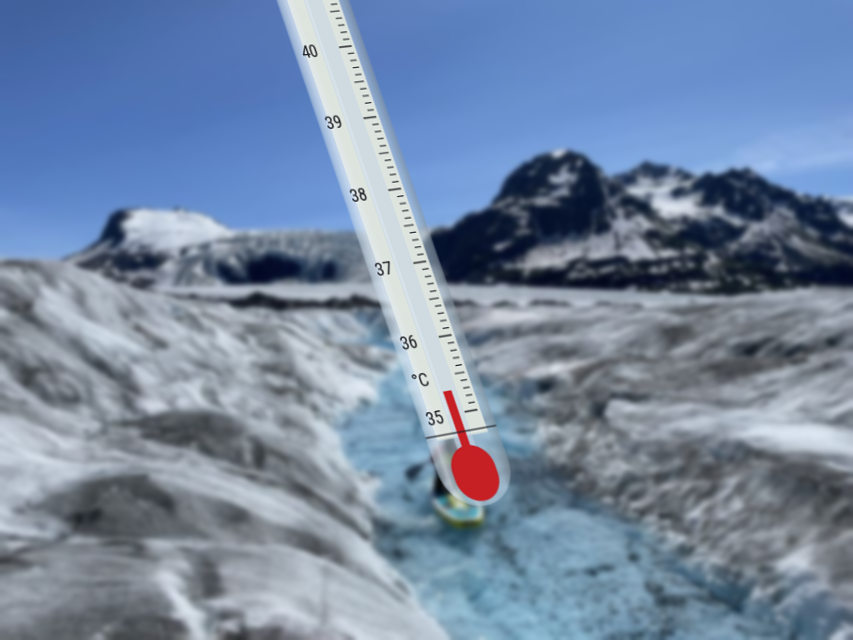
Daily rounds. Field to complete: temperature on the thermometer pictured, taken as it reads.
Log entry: 35.3 °C
